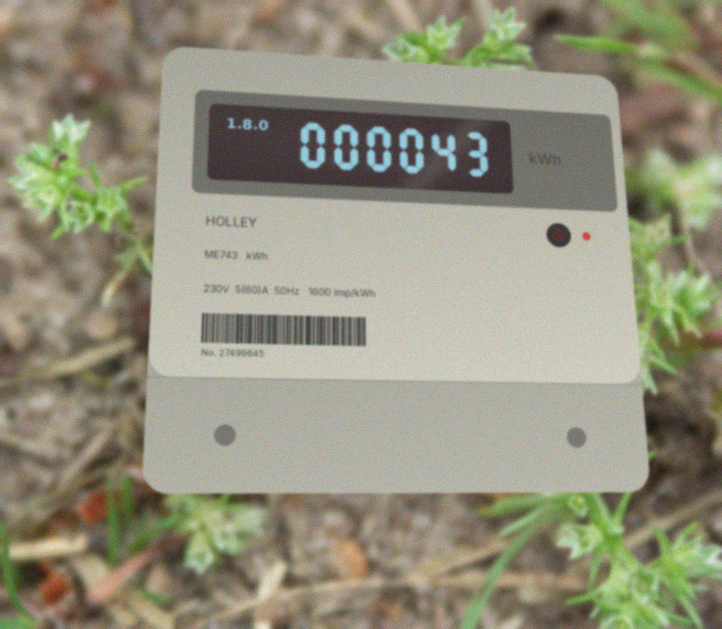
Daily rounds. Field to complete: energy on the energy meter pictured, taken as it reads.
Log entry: 43 kWh
